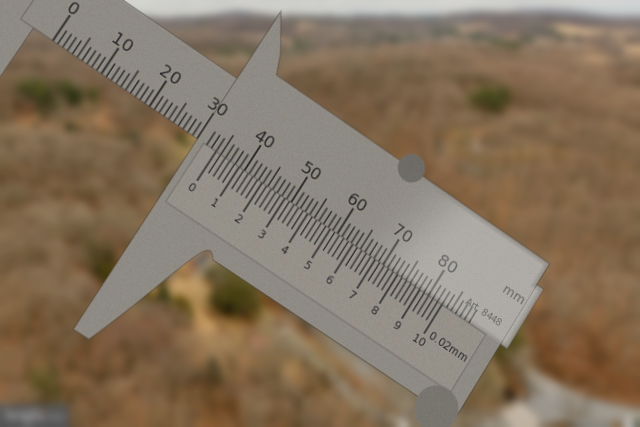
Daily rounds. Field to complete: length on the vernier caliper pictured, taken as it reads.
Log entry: 34.0 mm
